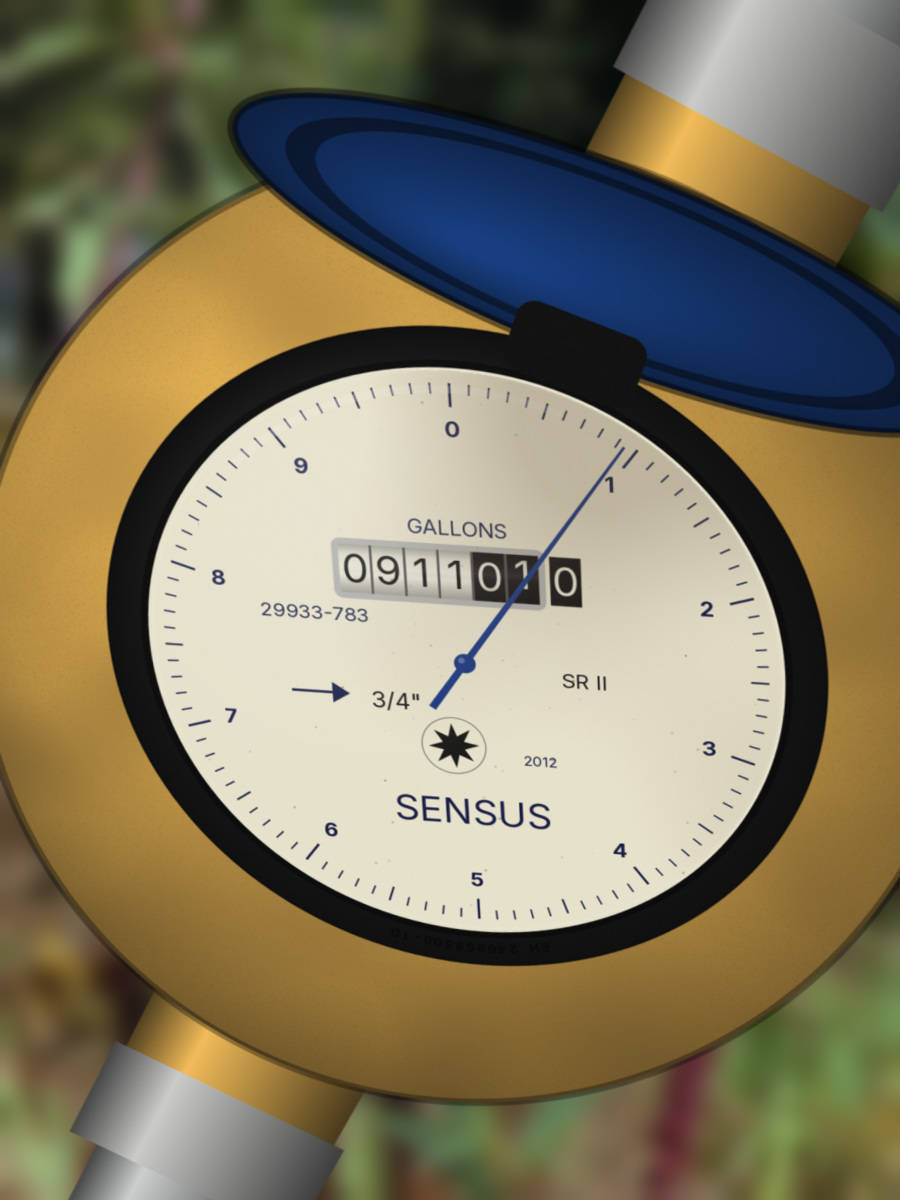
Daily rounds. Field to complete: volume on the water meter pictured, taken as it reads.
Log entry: 911010.9 gal
